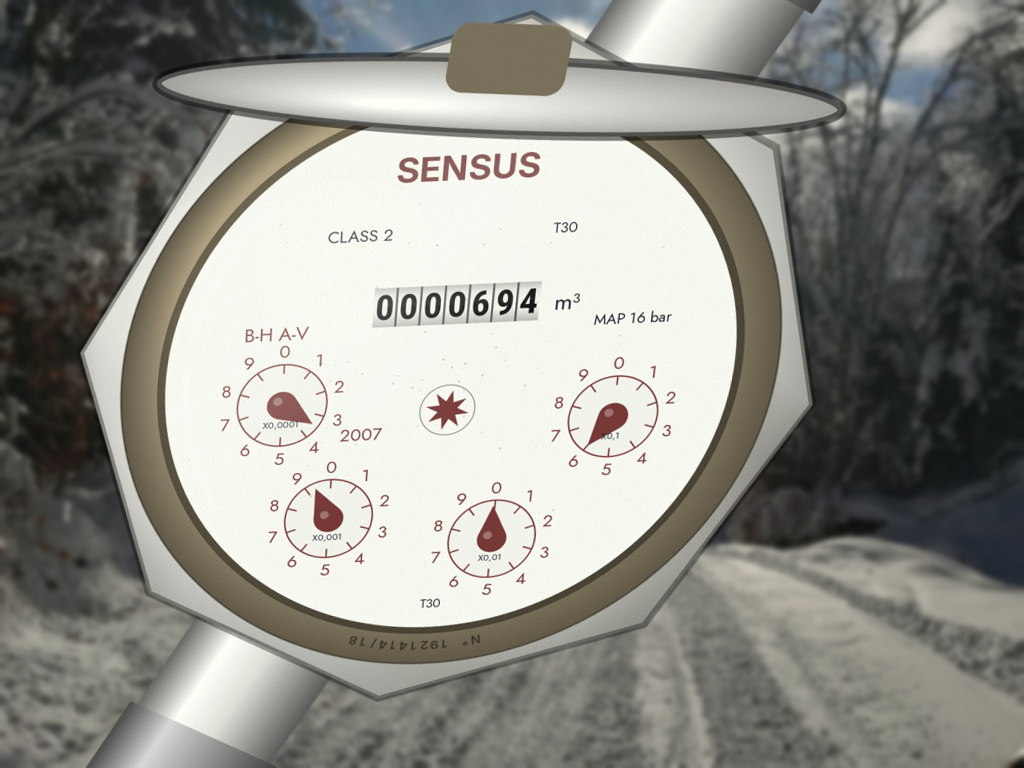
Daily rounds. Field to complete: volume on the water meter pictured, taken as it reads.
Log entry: 694.5993 m³
